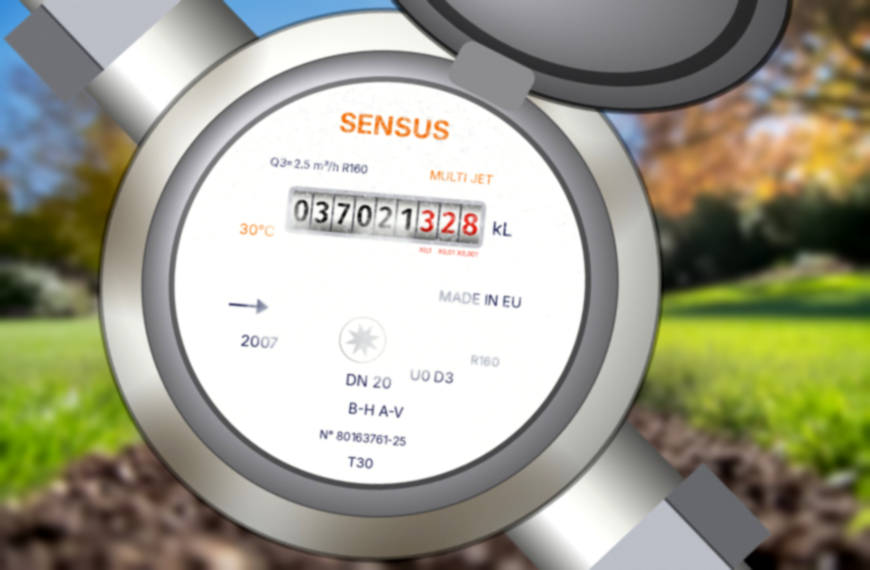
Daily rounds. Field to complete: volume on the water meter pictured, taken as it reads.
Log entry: 37021.328 kL
